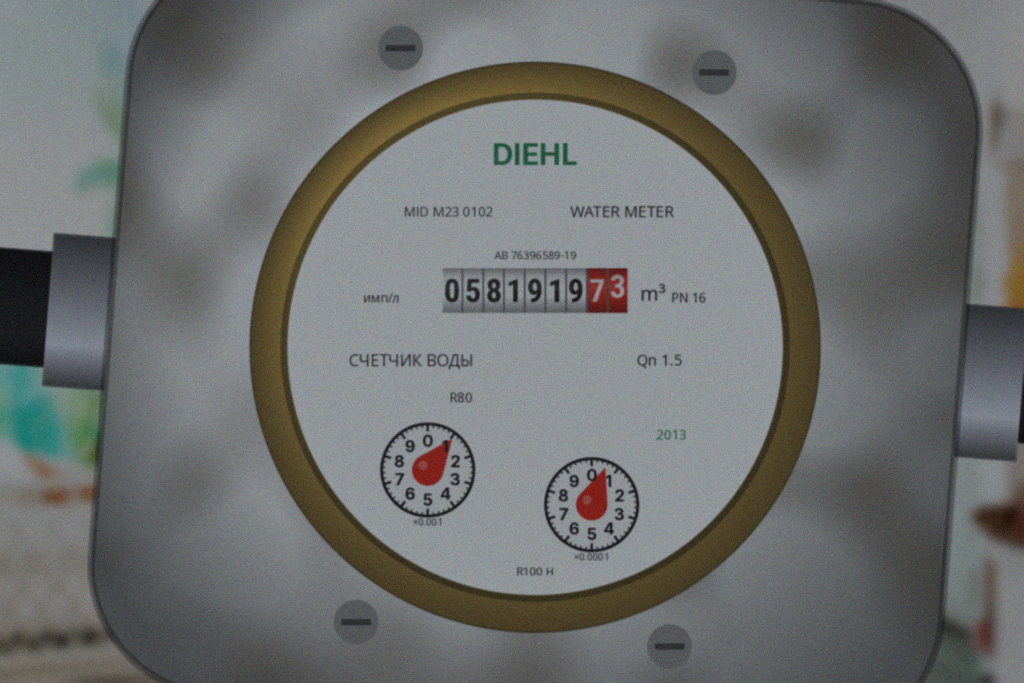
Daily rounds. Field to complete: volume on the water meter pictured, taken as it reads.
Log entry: 581919.7310 m³
